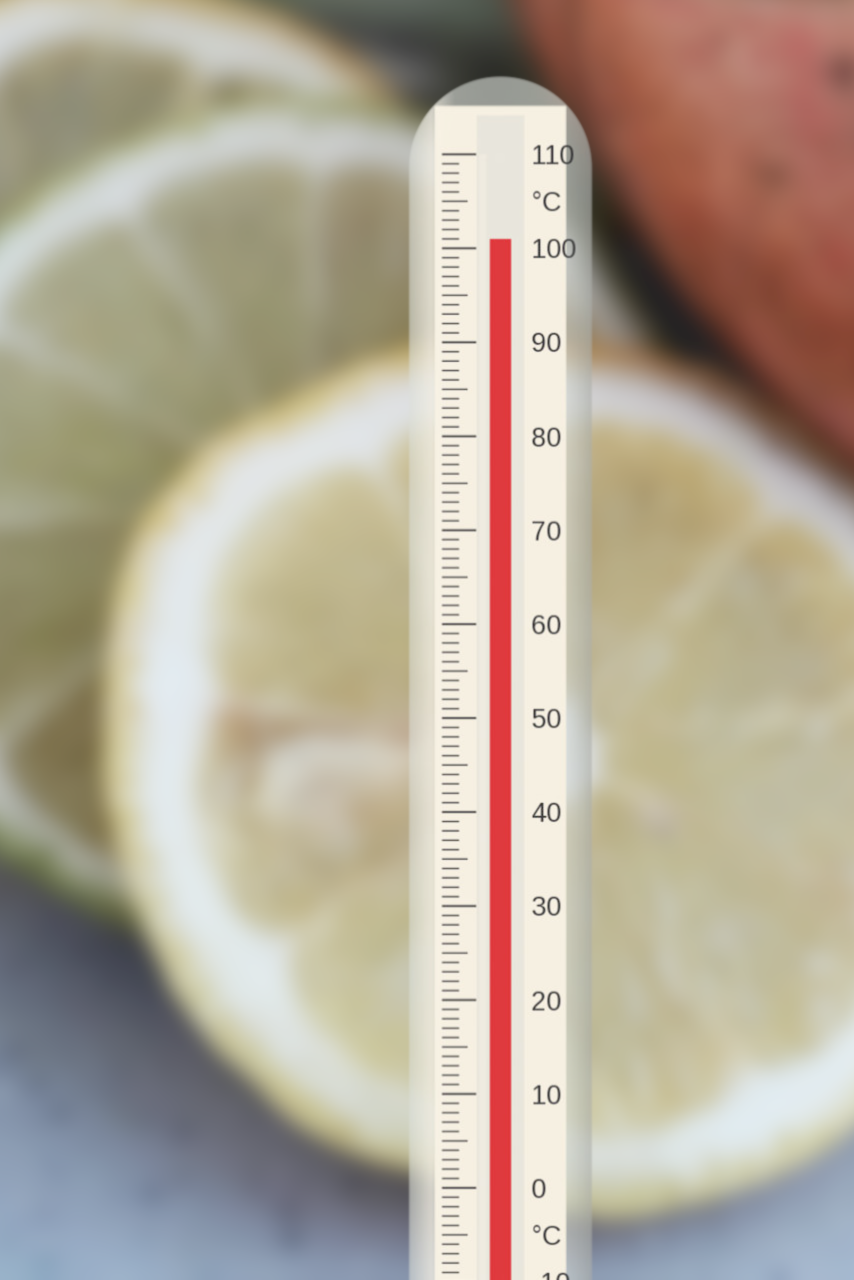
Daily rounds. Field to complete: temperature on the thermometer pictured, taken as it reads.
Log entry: 101 °C
